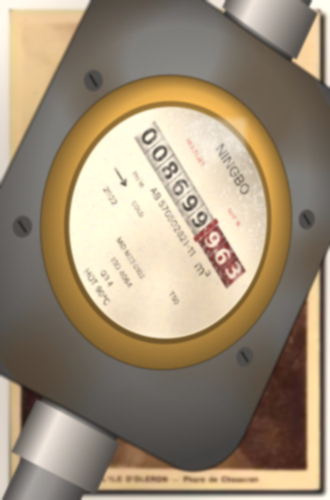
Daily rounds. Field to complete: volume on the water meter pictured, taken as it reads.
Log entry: 8699.963 m³
